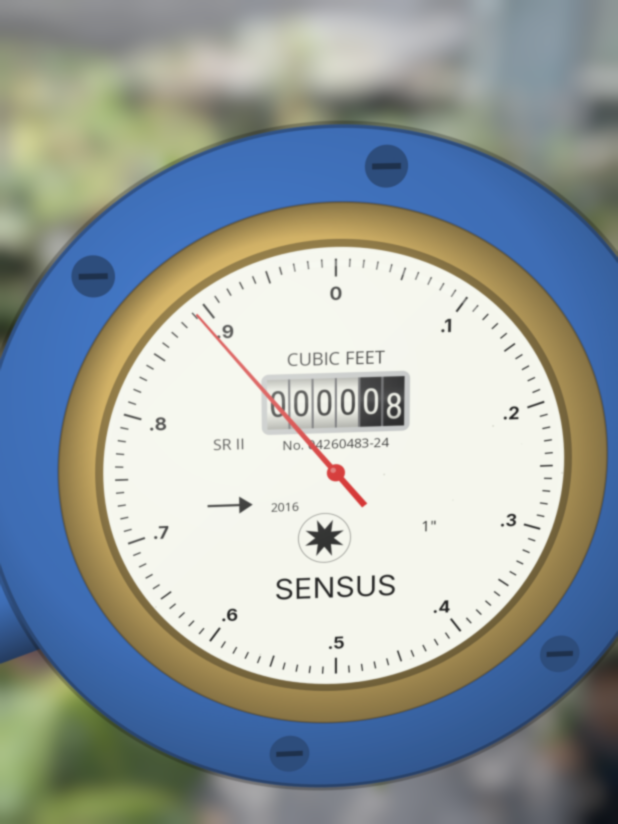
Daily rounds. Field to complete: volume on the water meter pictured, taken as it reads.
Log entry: 7.89 ft³
